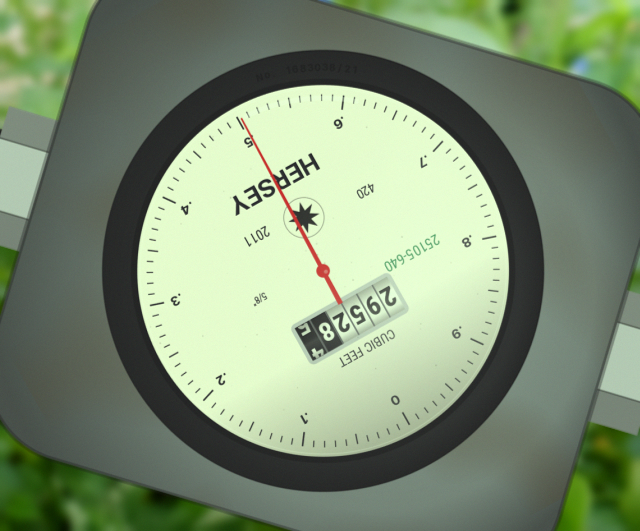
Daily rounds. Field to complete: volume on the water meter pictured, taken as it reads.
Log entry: 295284.50 ft³
